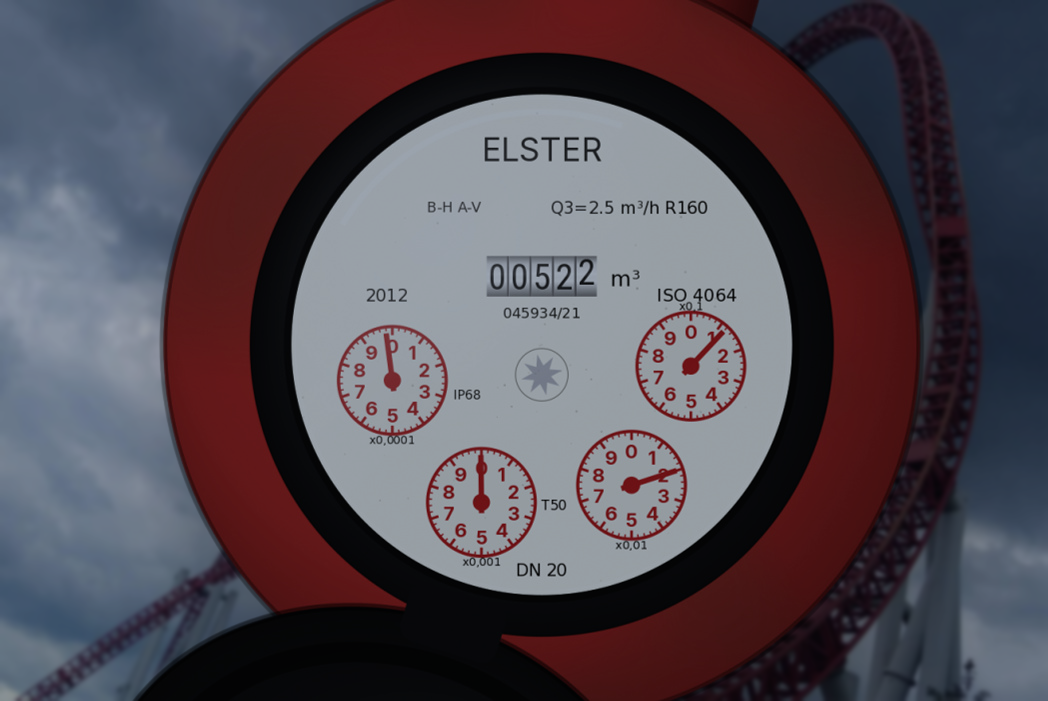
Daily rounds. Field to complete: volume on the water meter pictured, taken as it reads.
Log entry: 522.1199 m³
